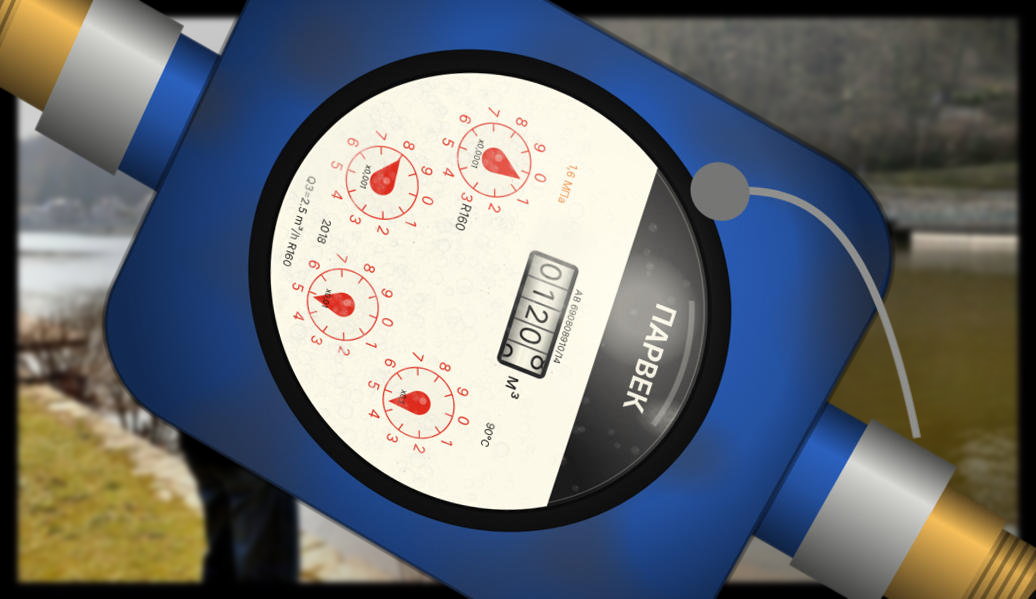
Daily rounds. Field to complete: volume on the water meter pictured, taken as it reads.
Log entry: 1208.4480 m³
